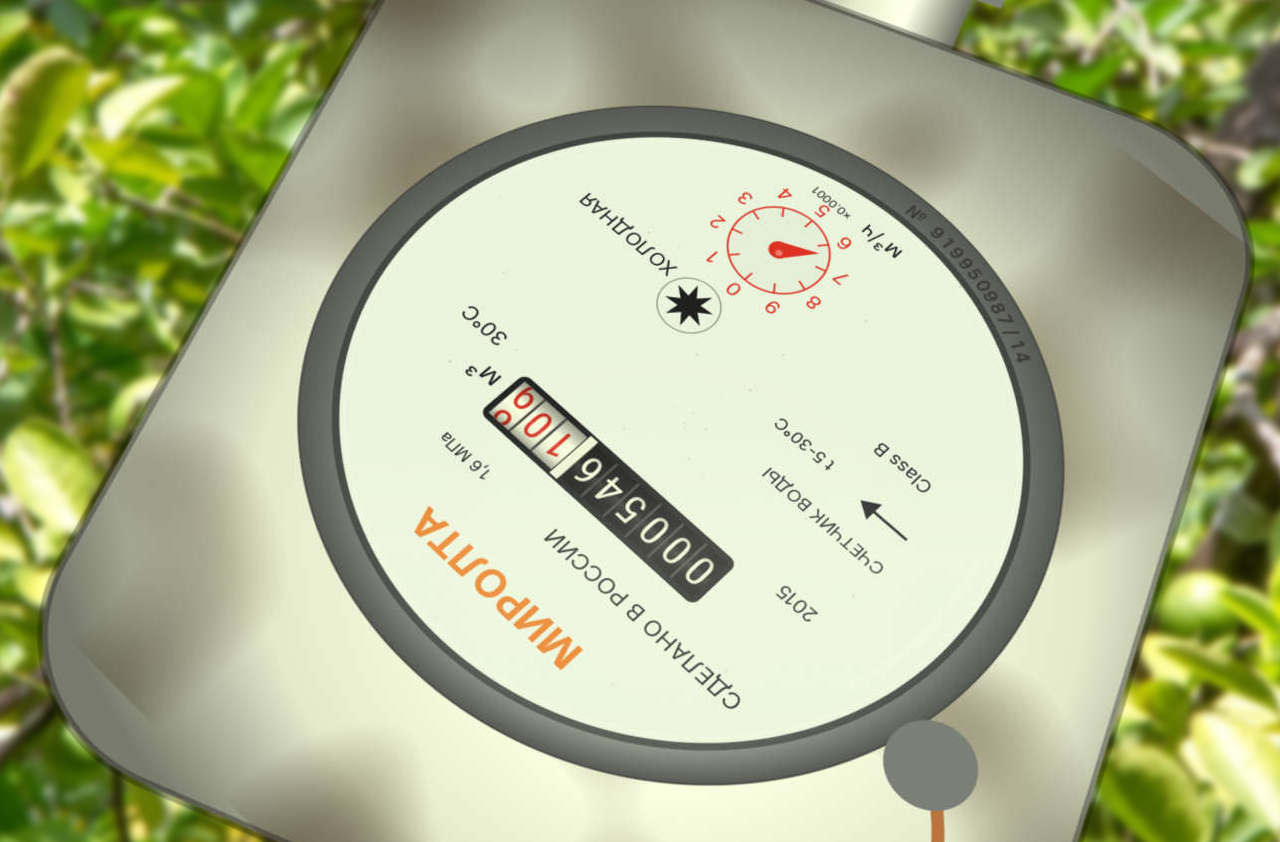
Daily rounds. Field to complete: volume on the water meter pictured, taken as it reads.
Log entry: 546.1086 m³
